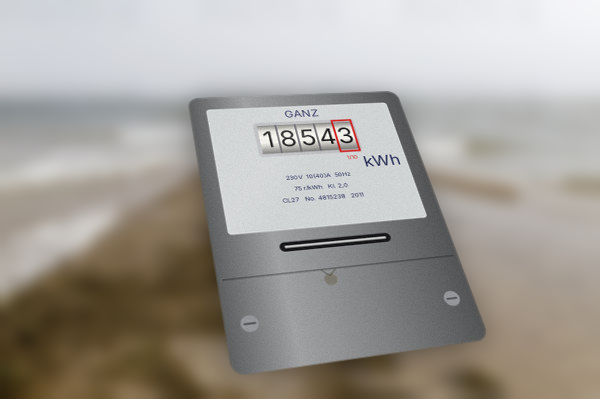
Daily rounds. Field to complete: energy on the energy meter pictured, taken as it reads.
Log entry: 1854.3 kWh
